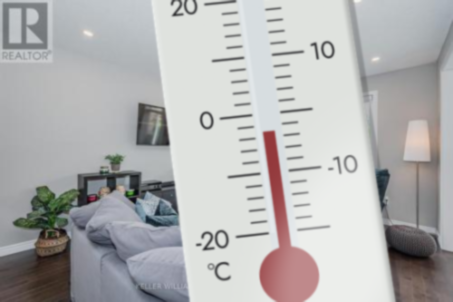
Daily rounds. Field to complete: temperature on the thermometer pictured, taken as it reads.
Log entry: -3 °C
